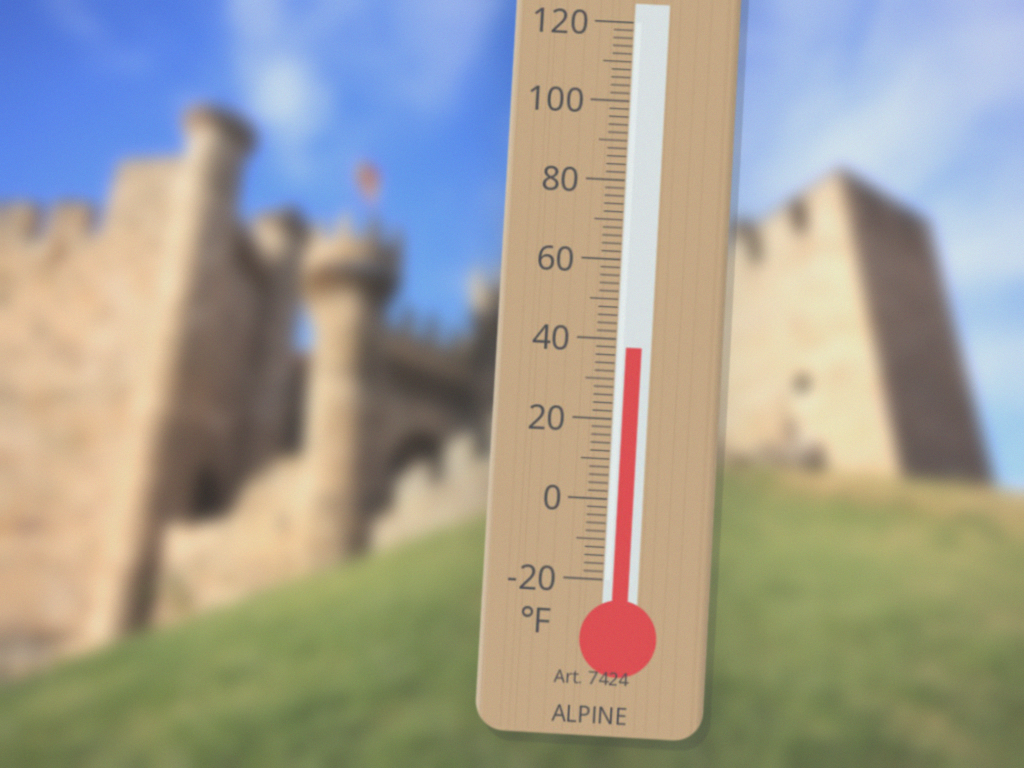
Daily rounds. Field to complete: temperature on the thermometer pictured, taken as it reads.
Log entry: 38 °F
